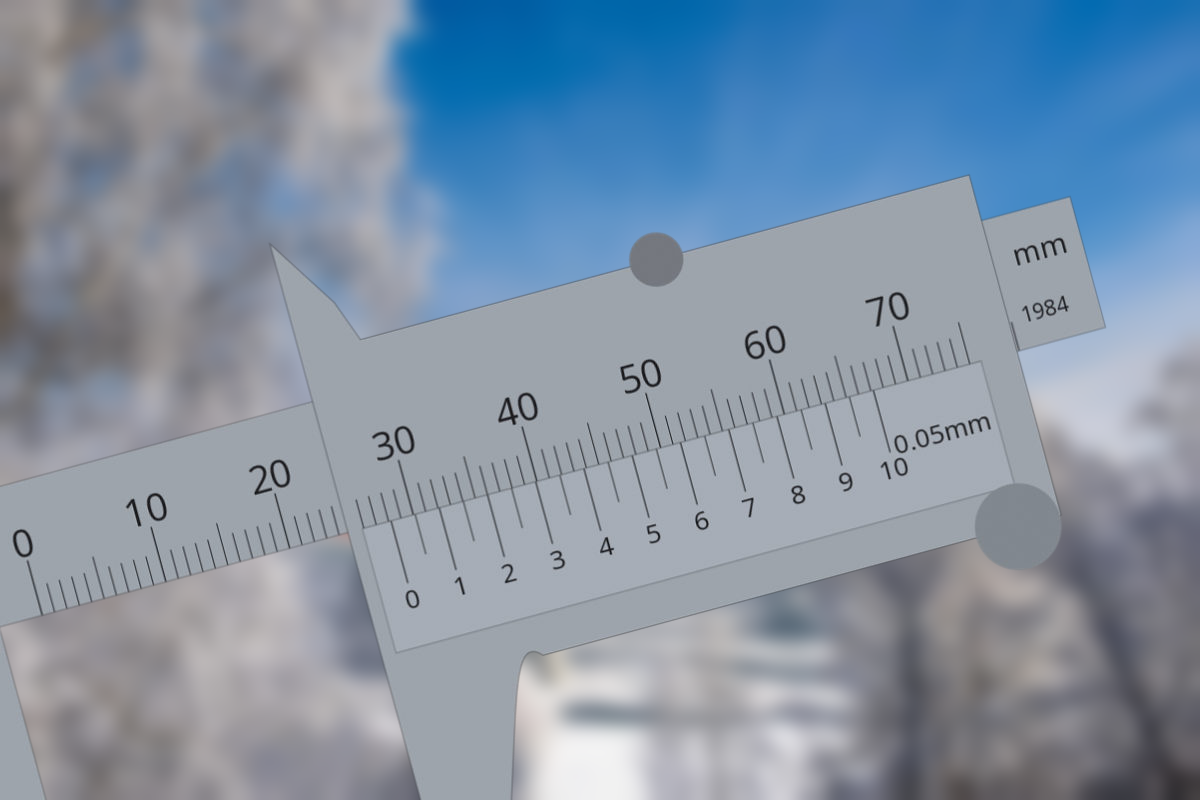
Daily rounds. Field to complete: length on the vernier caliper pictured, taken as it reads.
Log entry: 28.2 mm
